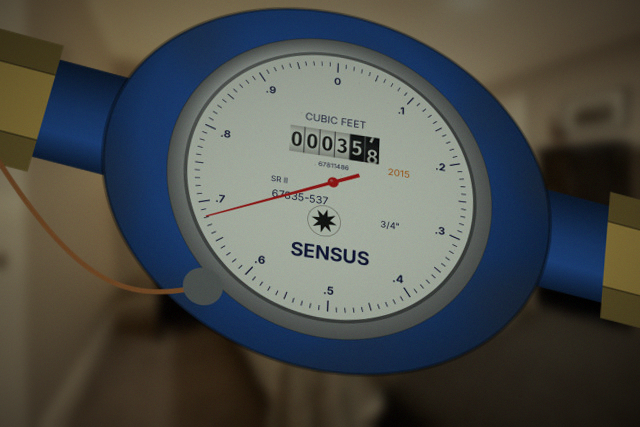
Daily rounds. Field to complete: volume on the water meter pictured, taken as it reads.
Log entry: 357.68 ft³
